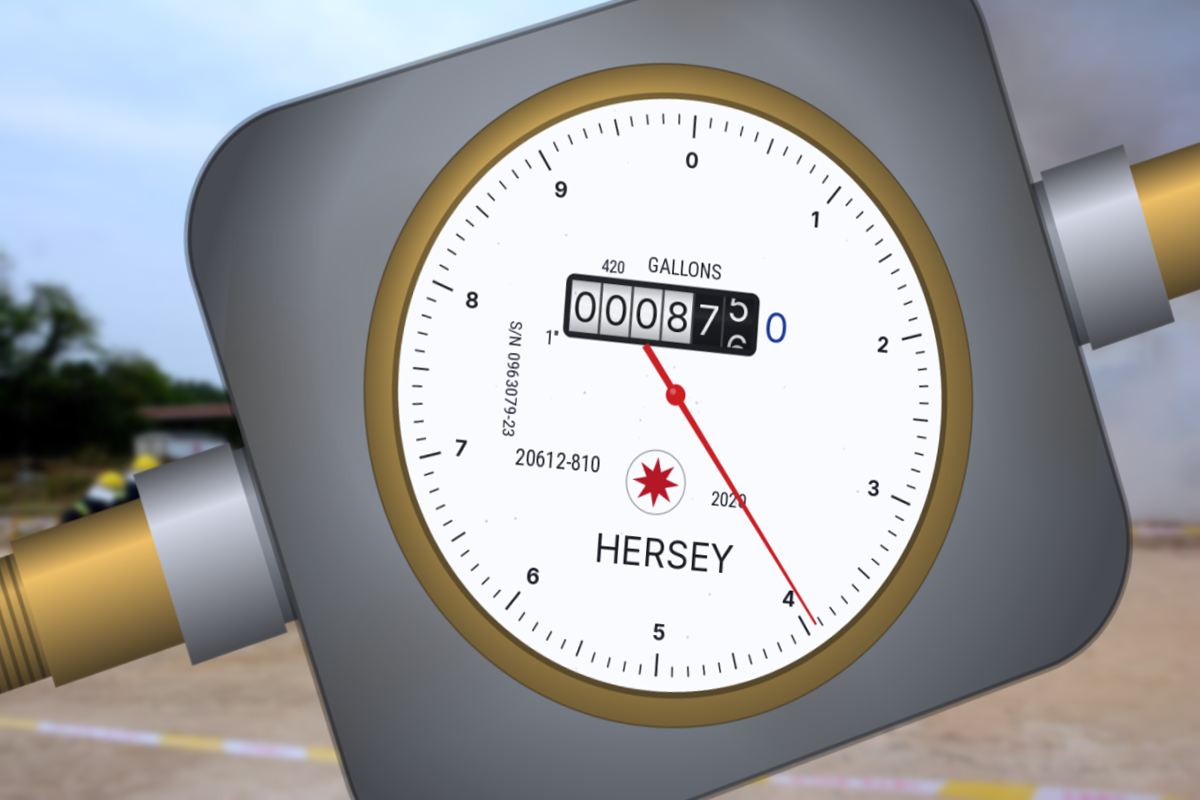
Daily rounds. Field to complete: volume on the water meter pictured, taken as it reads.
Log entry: 8753.9 gal
